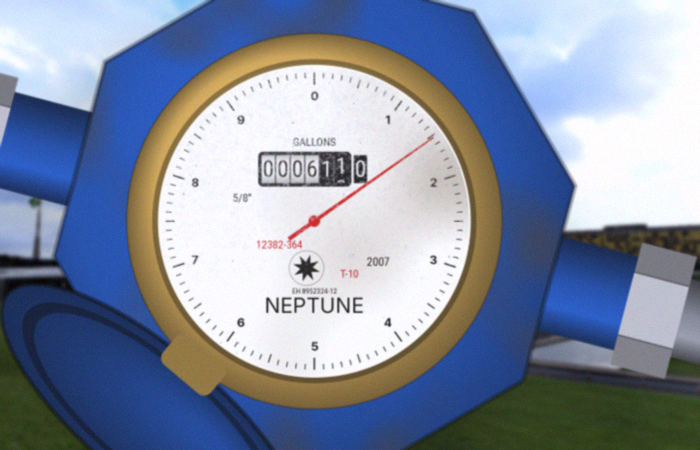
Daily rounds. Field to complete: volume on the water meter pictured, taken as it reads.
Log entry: 6111.5 gal
